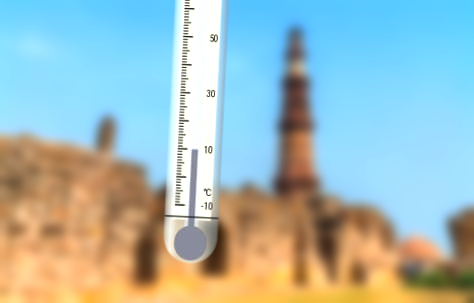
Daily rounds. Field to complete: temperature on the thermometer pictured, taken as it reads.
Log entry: 10 °C
